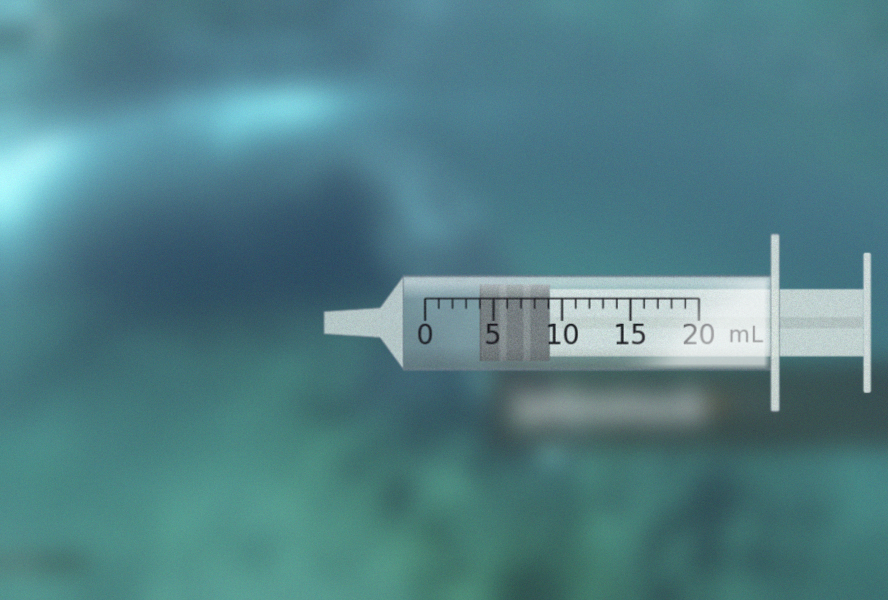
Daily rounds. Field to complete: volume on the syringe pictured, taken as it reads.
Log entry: 4 mL
